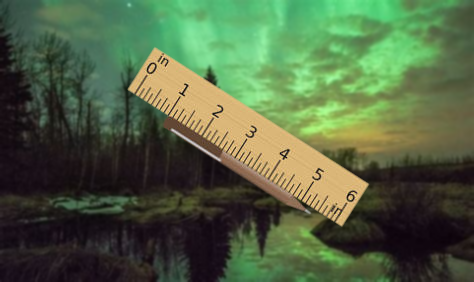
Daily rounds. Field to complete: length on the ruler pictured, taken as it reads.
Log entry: 4.375 in
